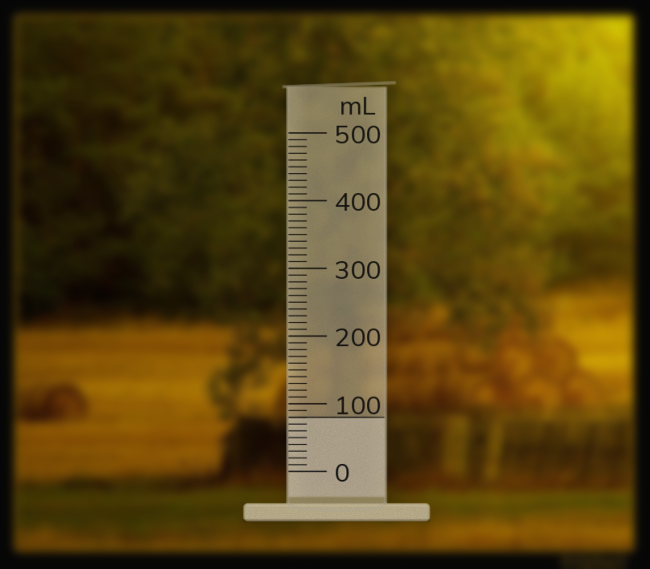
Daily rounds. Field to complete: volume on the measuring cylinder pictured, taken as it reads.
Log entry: 80 mL
